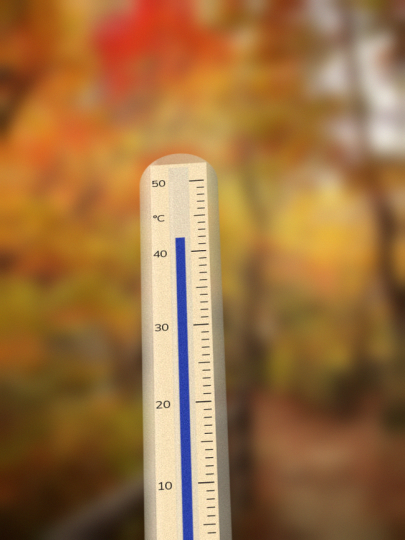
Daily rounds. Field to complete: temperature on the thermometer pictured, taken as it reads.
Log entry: 42 °C
